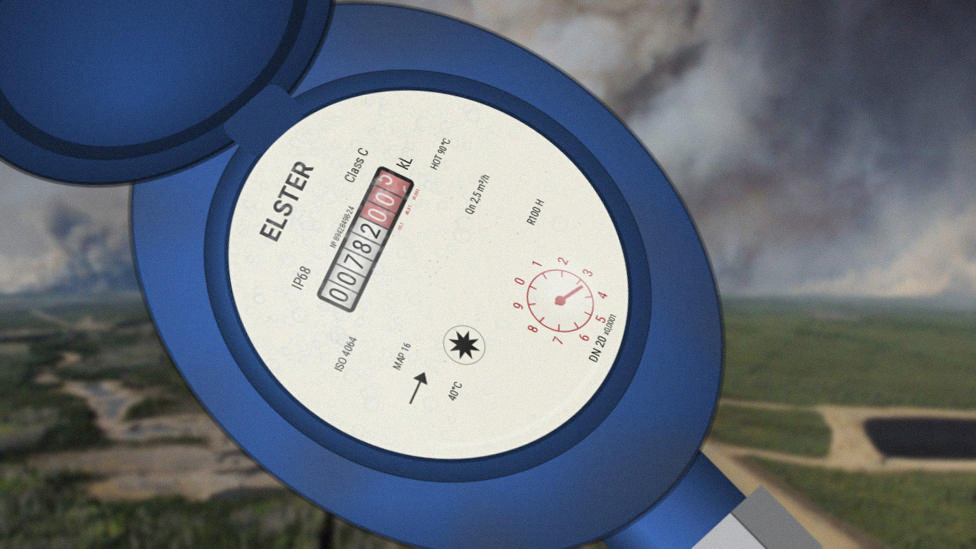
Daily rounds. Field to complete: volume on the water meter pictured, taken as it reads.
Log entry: 782.0053 kL
